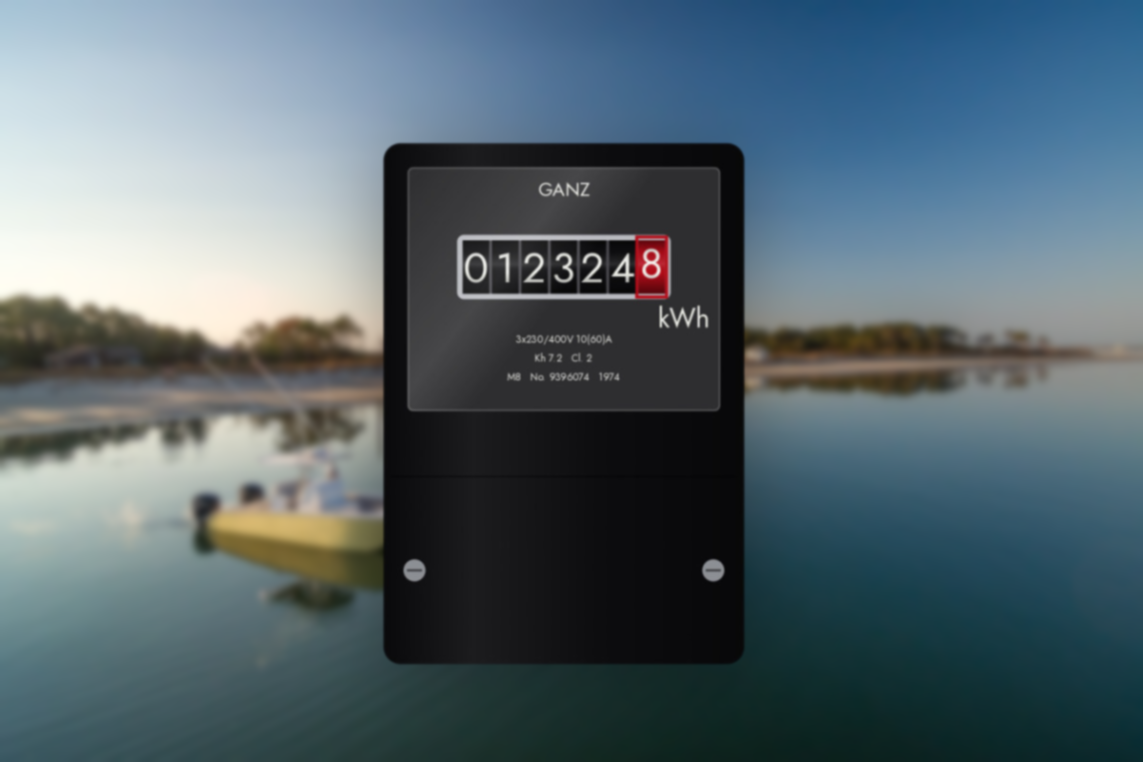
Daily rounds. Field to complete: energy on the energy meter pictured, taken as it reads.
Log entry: 12324.8 kWh
